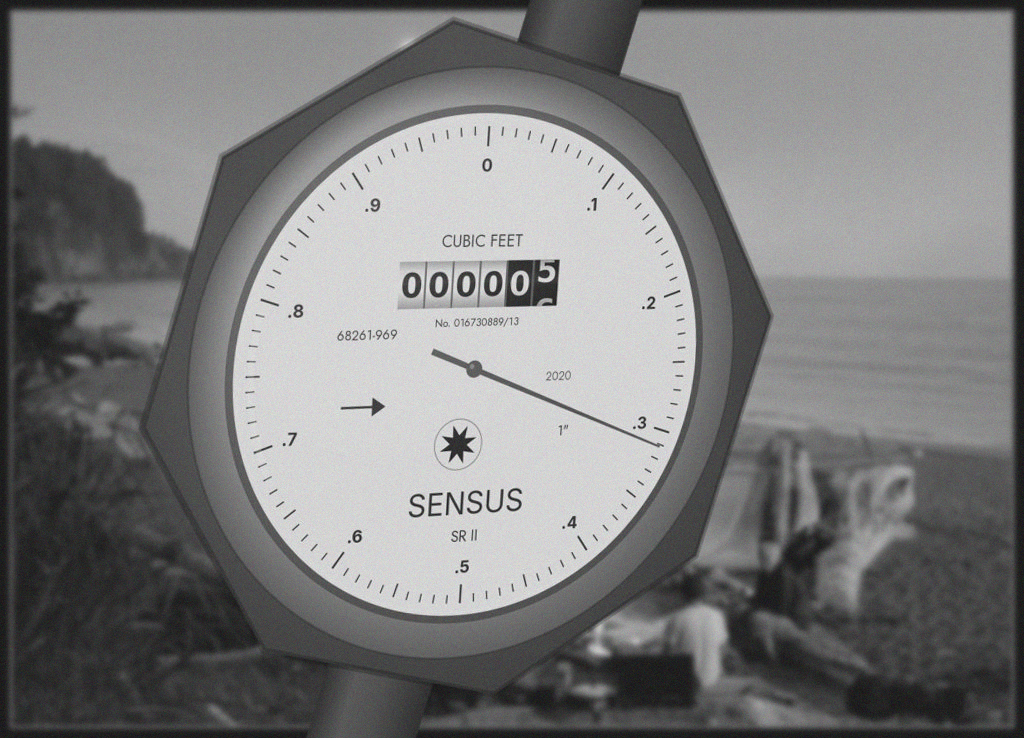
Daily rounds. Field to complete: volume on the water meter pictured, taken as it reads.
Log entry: 5.31 ft³
